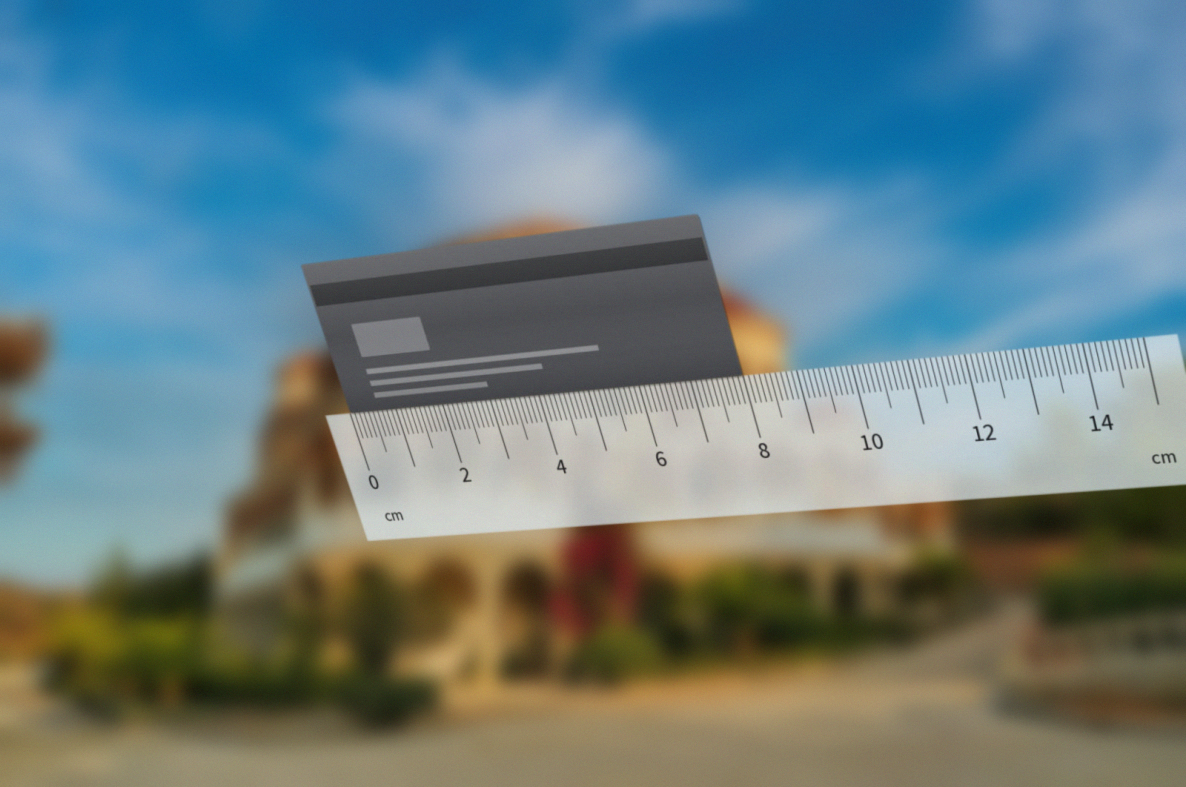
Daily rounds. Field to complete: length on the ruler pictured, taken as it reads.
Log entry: 8 cm
